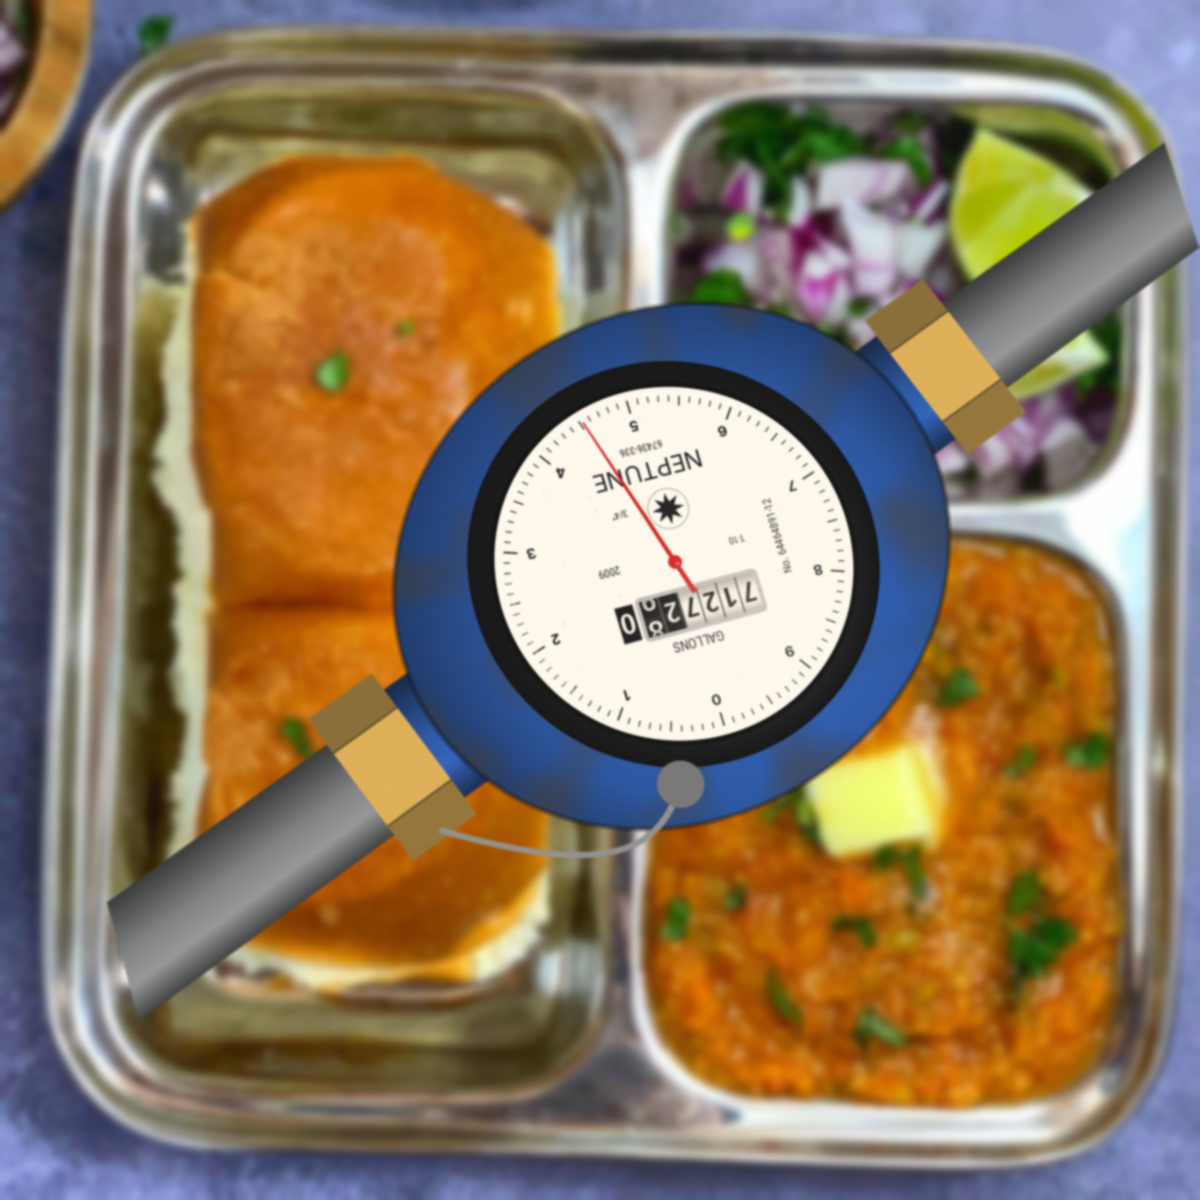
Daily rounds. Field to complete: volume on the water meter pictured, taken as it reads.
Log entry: 7127284.5 gal
